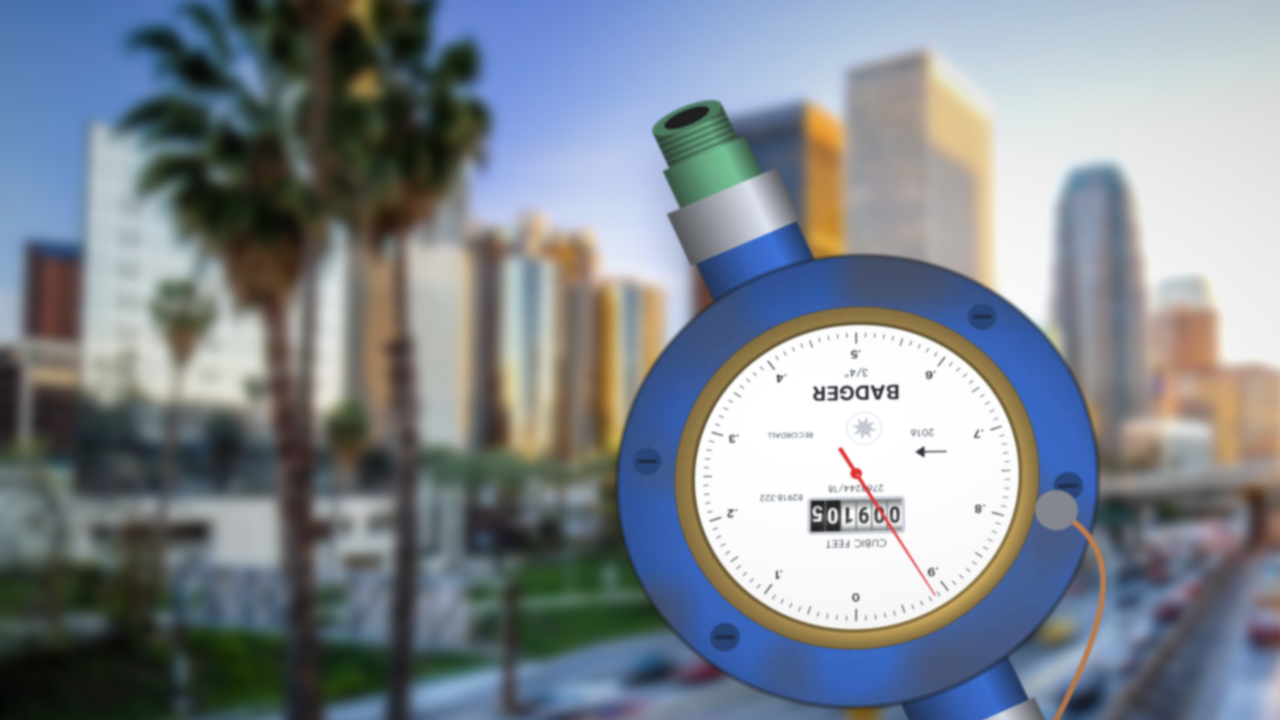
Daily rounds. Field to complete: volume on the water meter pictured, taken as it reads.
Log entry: 9104.91 ft³
